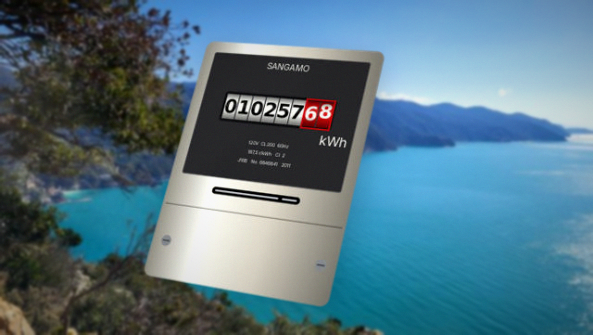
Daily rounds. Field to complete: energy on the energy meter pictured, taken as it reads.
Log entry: 10257.68 kWh
